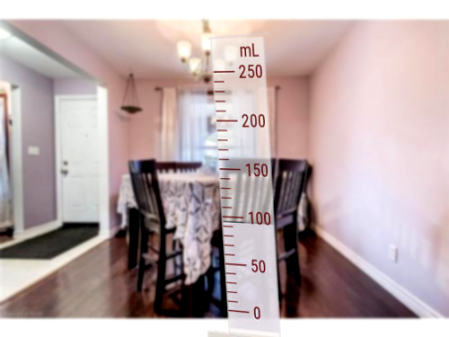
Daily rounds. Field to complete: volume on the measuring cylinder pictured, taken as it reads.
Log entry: 95 mL
